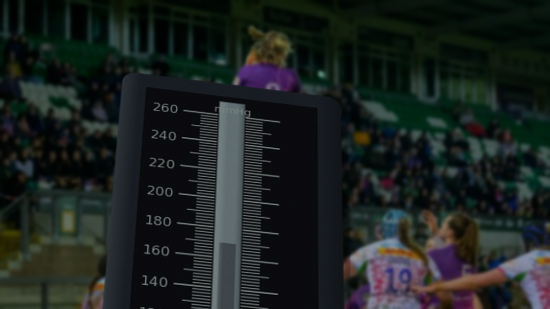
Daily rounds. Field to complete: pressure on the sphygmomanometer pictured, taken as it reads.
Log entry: 170 mmHg
